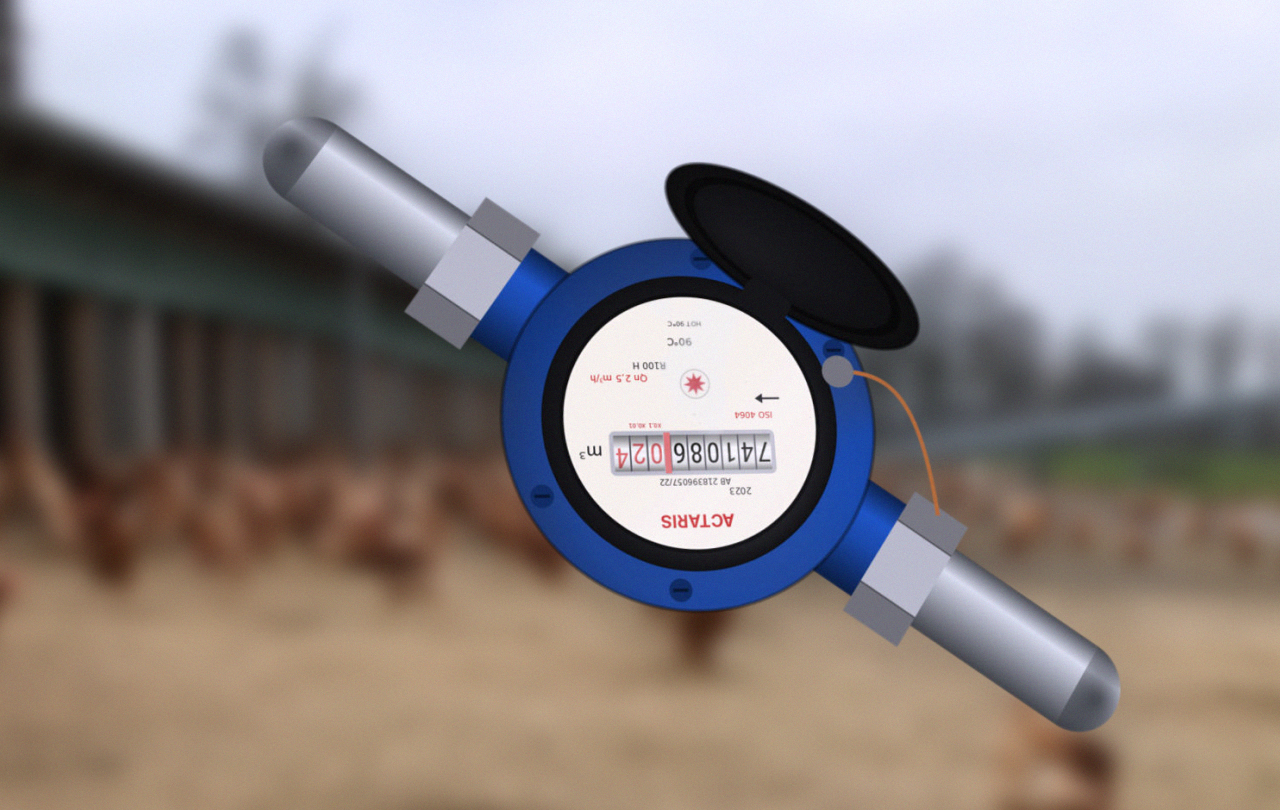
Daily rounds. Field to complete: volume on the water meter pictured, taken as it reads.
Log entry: 741086.024 m³
